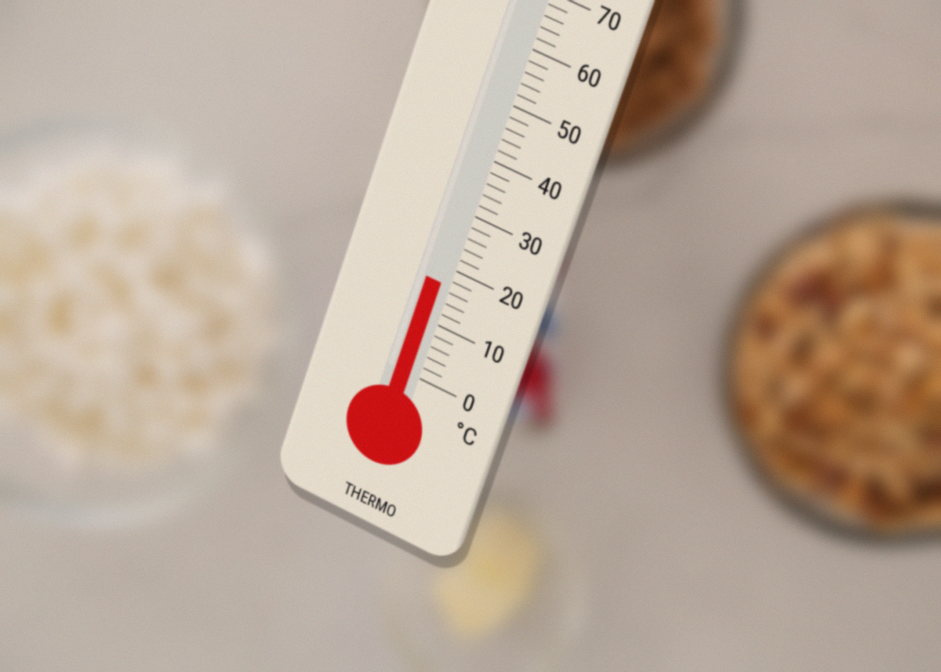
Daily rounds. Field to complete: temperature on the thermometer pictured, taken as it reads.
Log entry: 17 °C
